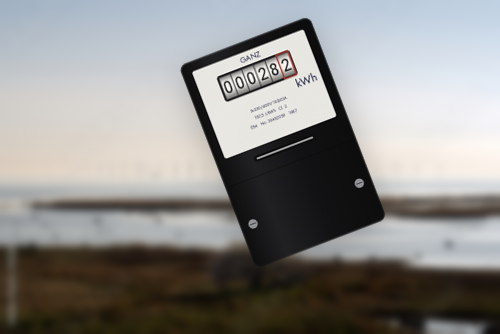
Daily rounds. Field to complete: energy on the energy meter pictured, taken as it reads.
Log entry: 28.2 kWh
